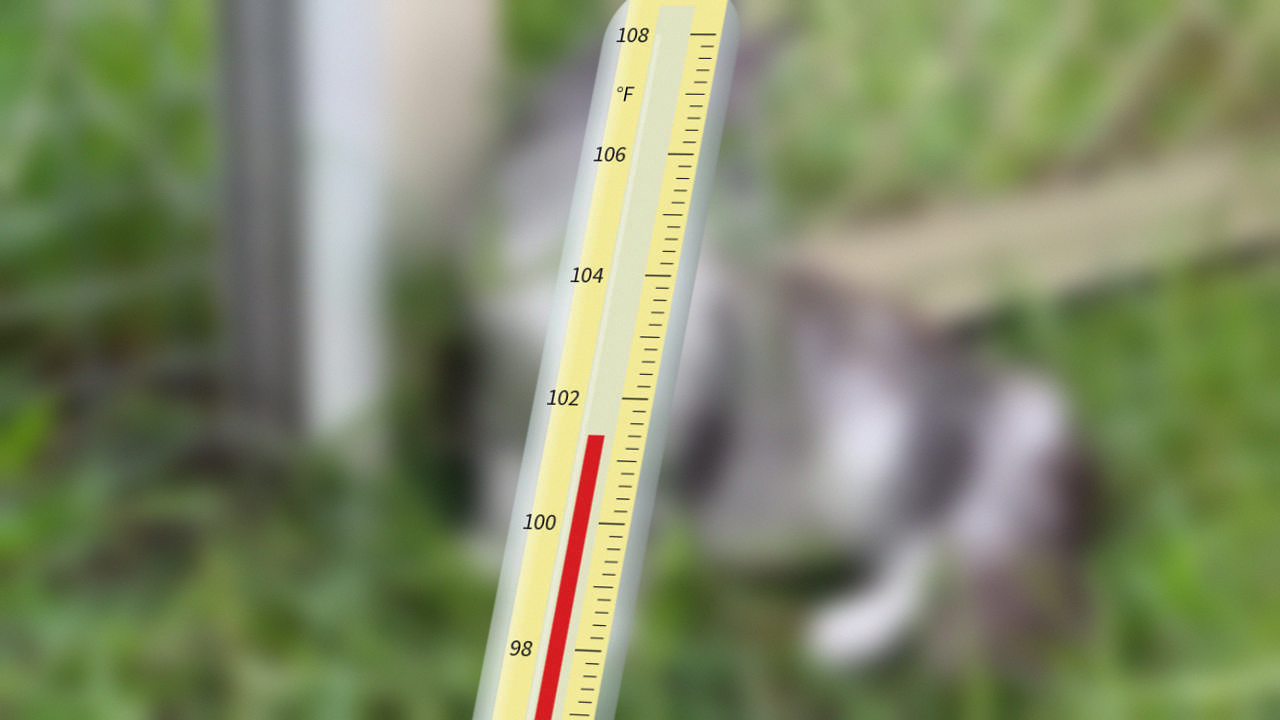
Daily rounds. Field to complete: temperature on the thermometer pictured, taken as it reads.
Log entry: 101.4 °F
